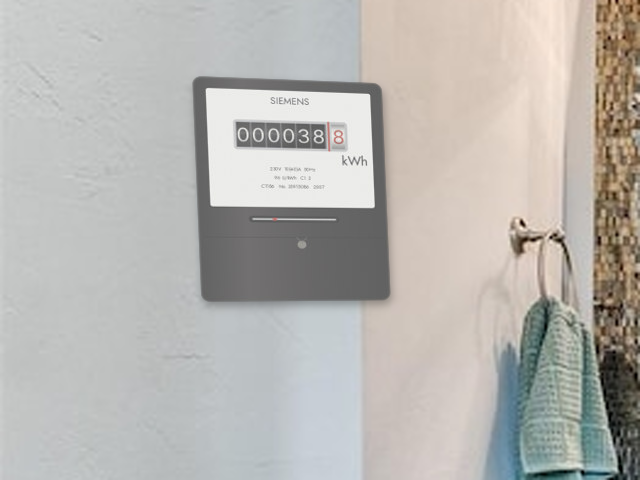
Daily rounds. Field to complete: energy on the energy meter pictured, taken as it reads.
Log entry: 38.8 kWh
